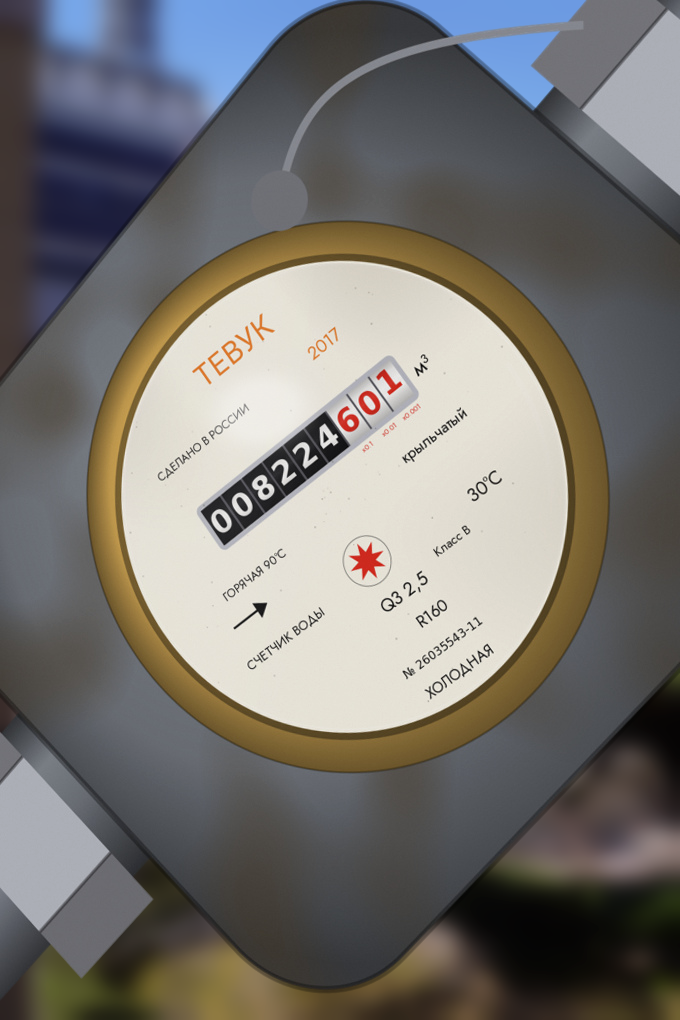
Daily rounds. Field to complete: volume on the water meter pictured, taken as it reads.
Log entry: 8224.601 m³
